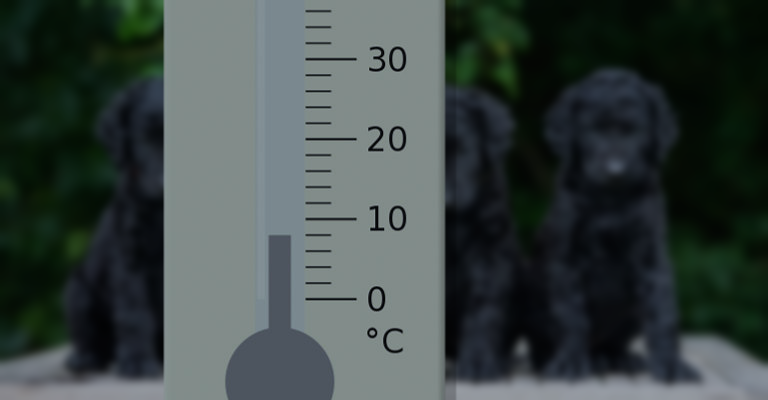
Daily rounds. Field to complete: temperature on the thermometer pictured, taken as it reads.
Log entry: 8 °C
